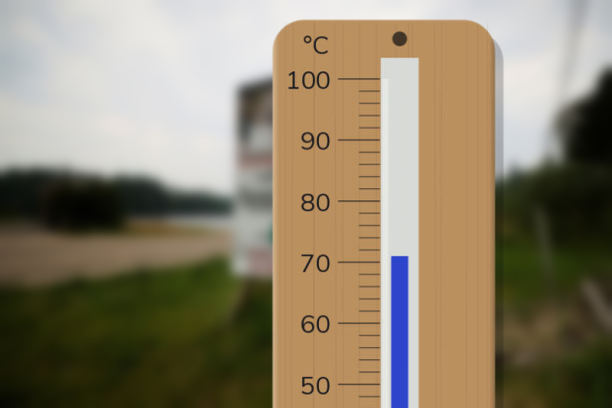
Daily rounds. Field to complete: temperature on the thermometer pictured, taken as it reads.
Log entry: 71 °C
